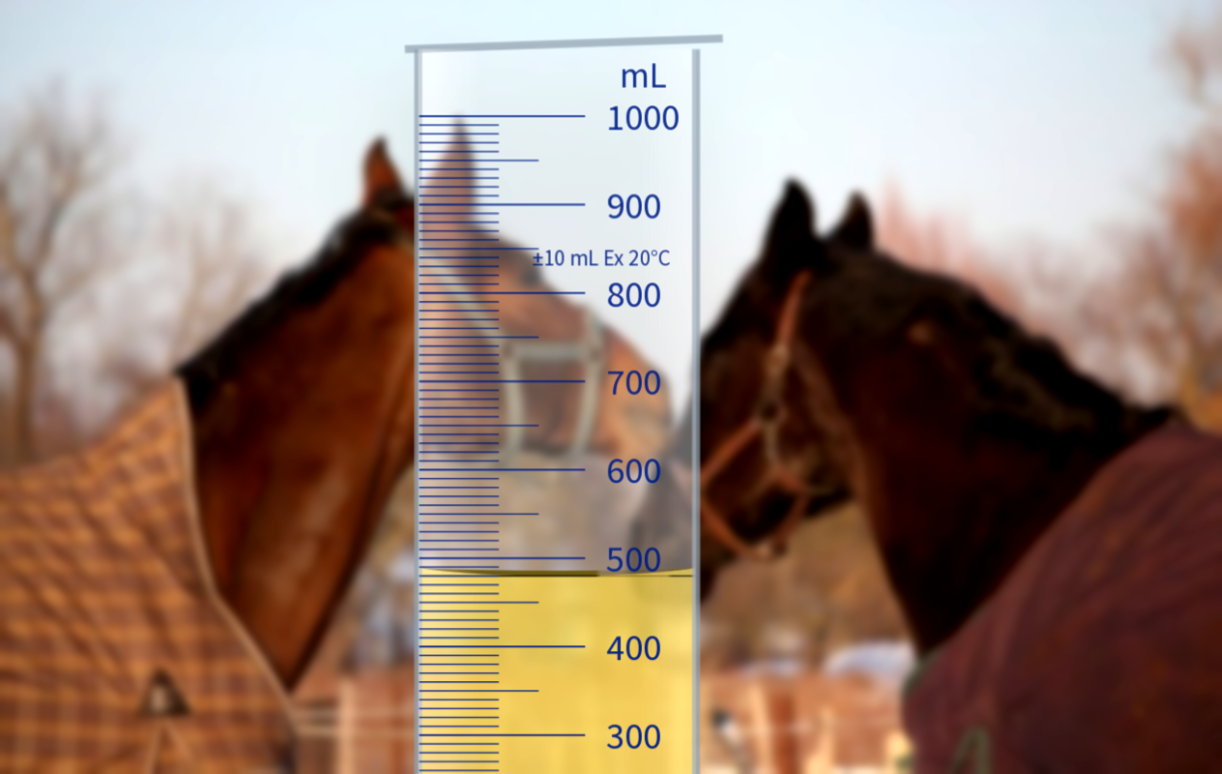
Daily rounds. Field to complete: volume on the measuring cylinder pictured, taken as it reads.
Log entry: 480 mL
